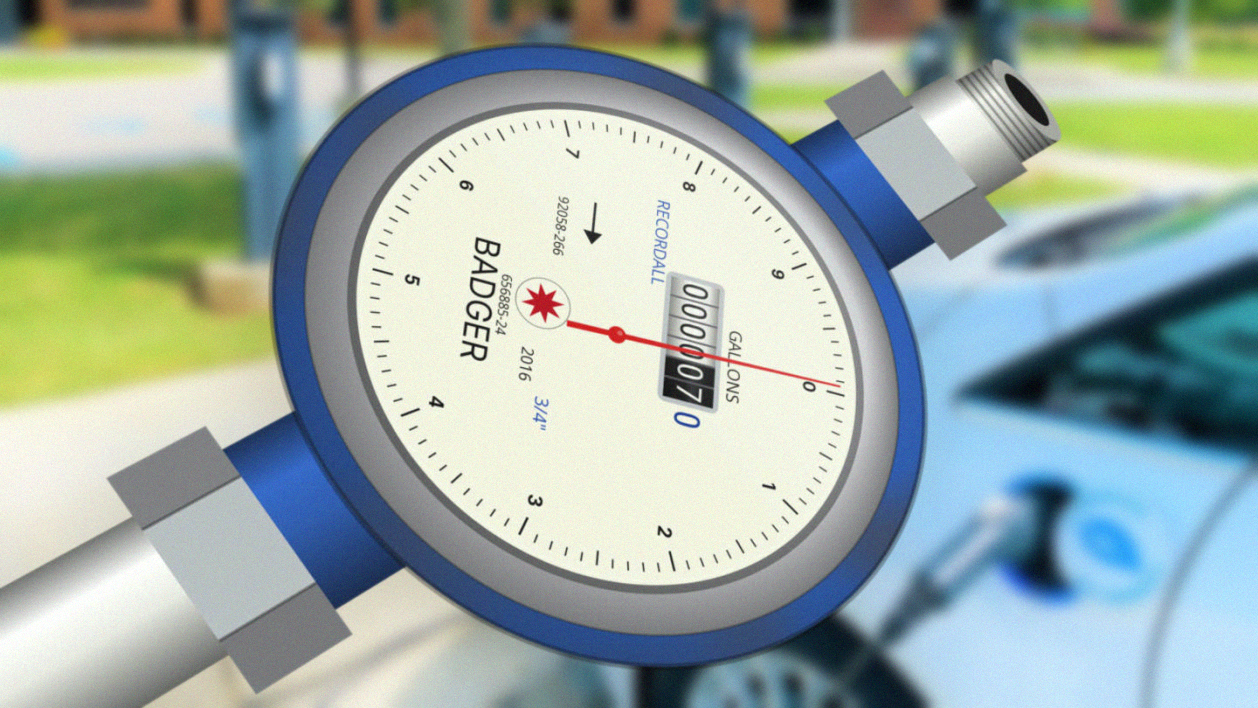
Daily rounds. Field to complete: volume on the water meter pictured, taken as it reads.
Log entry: 69.9 gal
